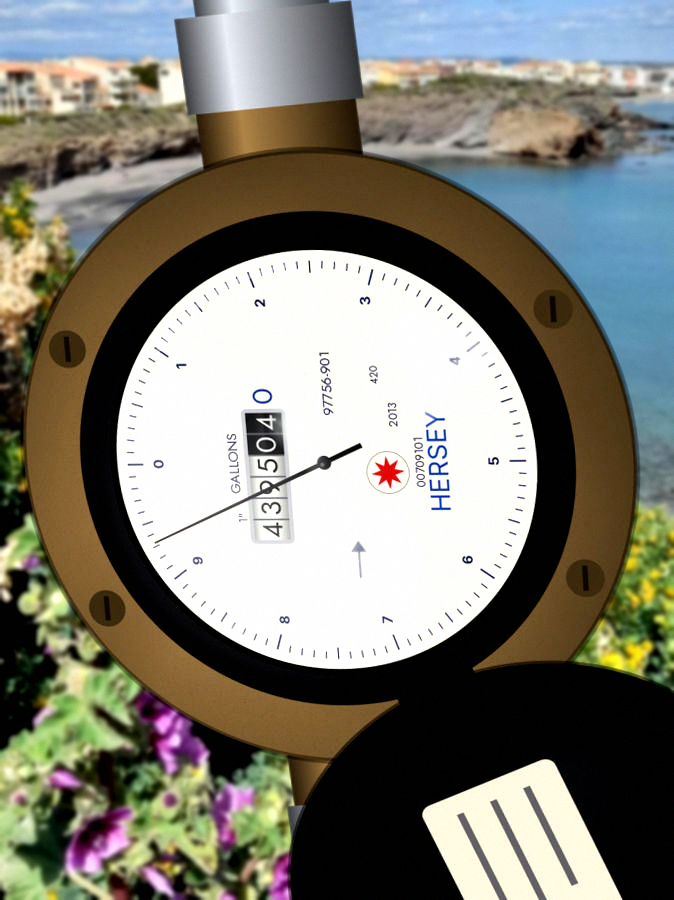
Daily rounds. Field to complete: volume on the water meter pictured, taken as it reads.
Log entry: 4395039.3 gal
